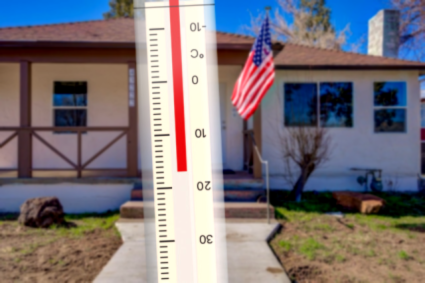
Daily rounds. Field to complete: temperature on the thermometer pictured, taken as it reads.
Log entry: 17 °C
